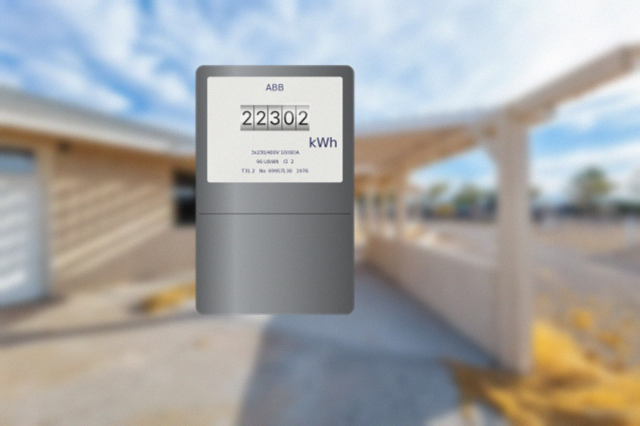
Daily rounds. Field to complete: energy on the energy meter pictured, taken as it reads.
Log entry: 22302 kWh
